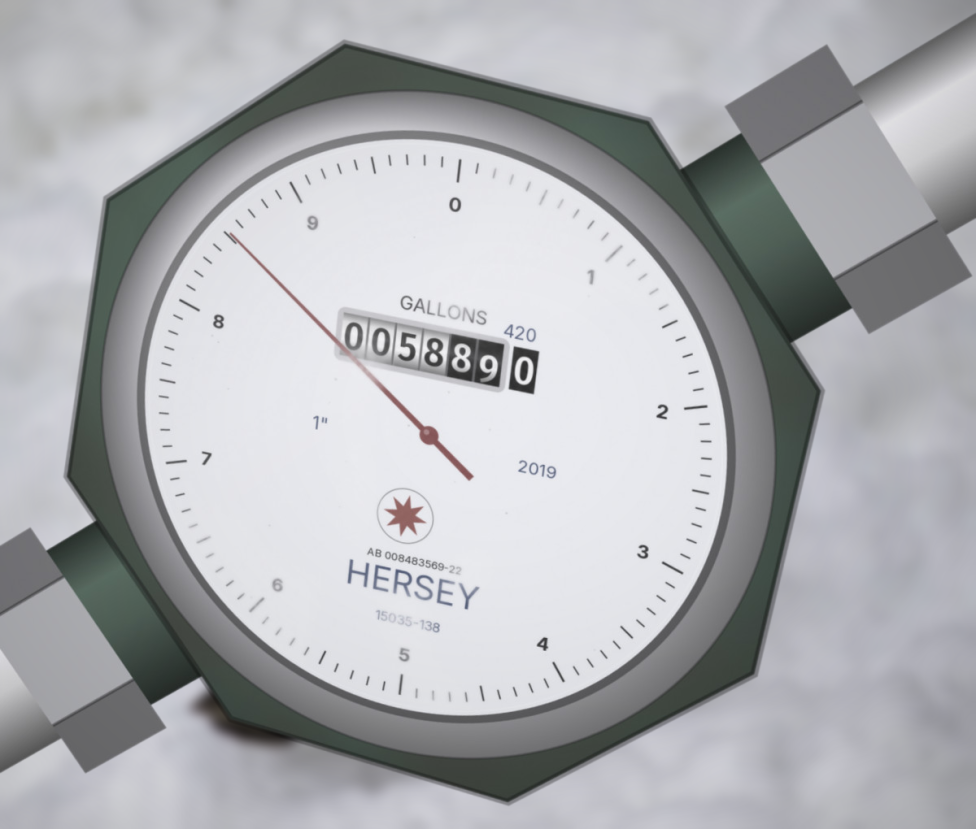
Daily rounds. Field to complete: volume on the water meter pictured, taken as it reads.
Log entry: 58888.5 gal
